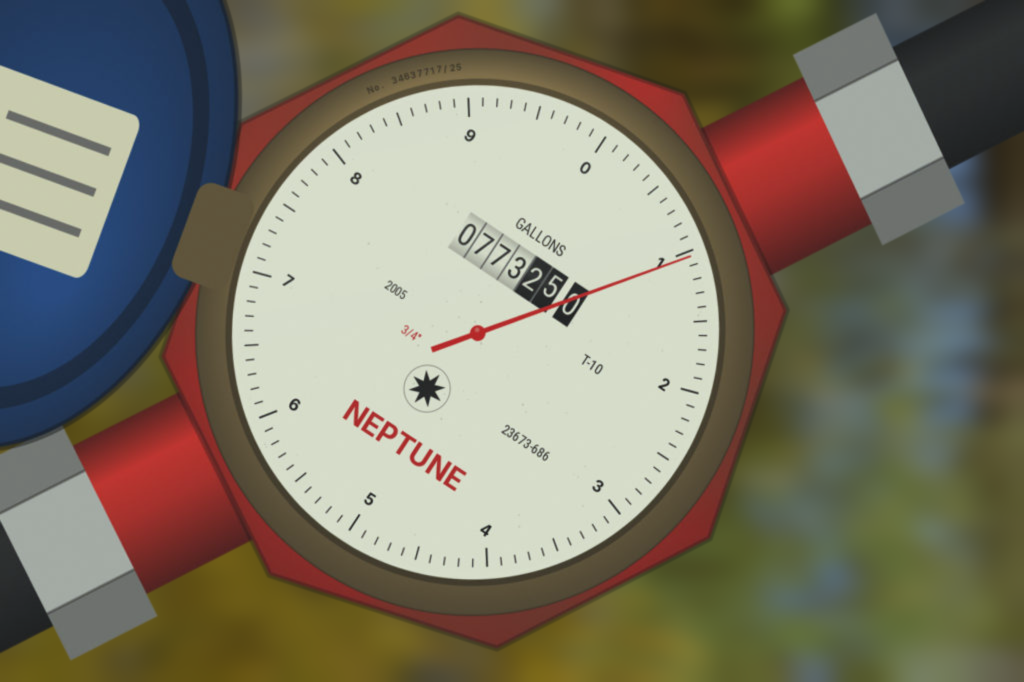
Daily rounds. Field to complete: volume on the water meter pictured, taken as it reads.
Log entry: 773251.0 gal
